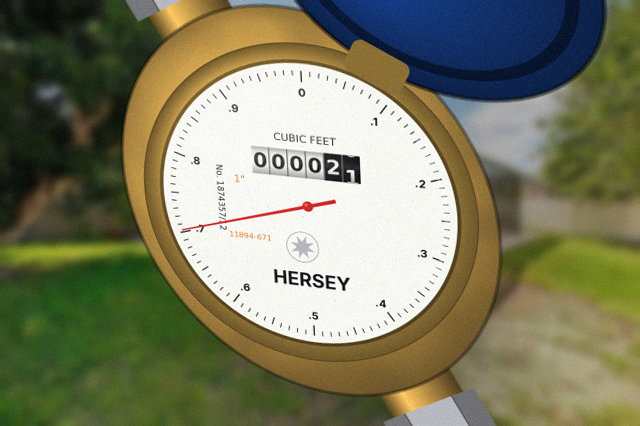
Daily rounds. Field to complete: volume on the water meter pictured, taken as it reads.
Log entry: 20.70 ft³
